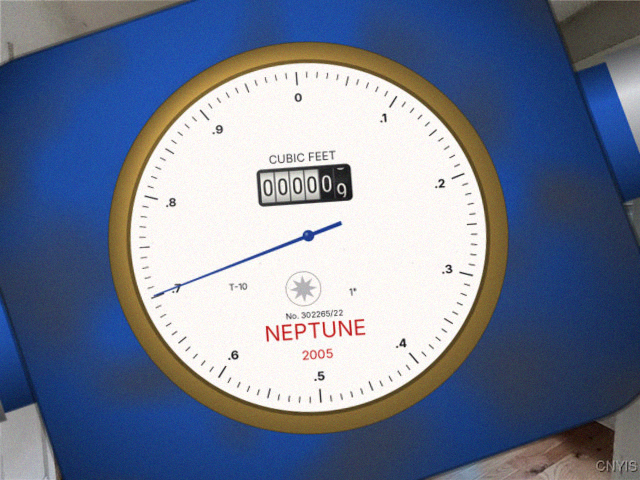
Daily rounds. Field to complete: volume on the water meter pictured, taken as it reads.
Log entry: 8.70 ft³
